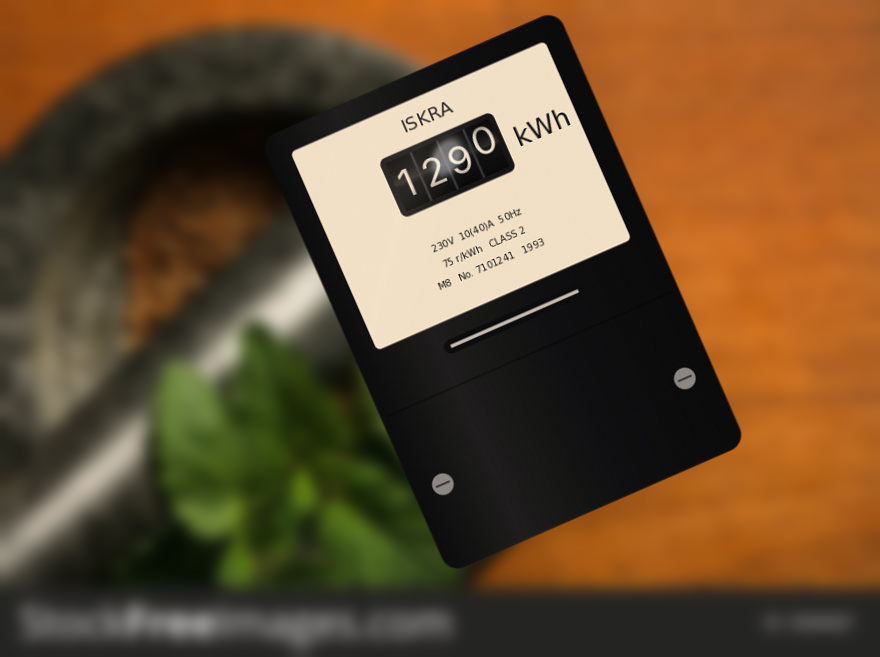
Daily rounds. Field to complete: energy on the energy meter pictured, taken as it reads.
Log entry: 1290 kWh
